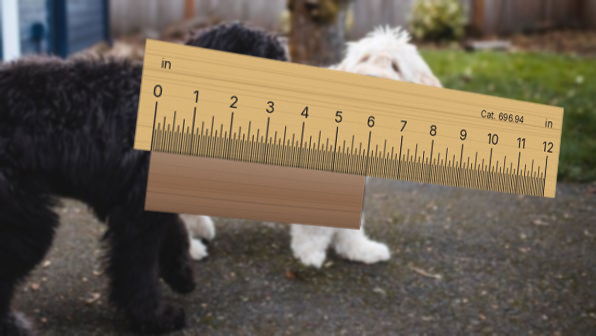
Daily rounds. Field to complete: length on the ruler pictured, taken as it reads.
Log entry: 6 in
